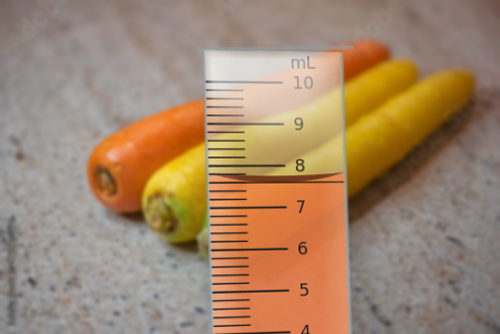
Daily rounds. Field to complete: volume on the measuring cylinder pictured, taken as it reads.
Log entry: 7.6 mL
